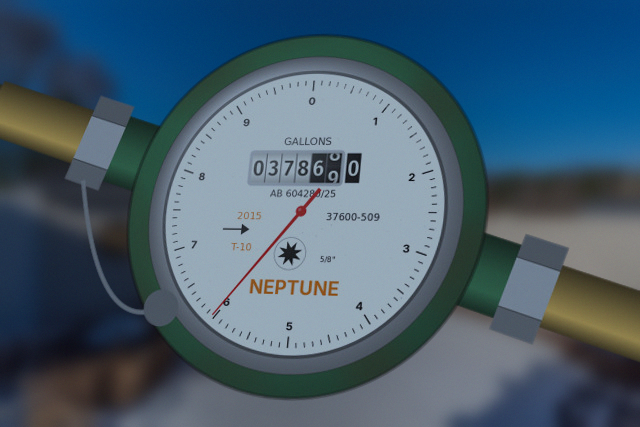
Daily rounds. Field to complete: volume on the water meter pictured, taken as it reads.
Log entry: 378686.0 gal
